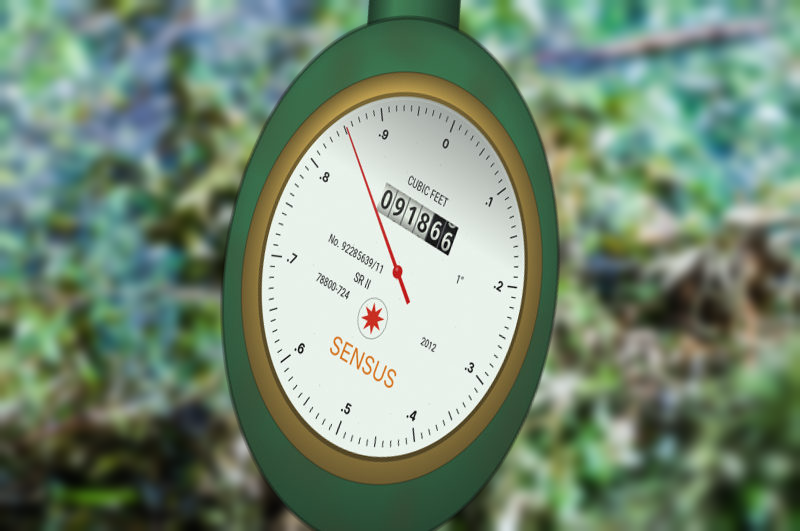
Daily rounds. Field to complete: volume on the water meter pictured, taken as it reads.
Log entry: 91865.85 ft³
